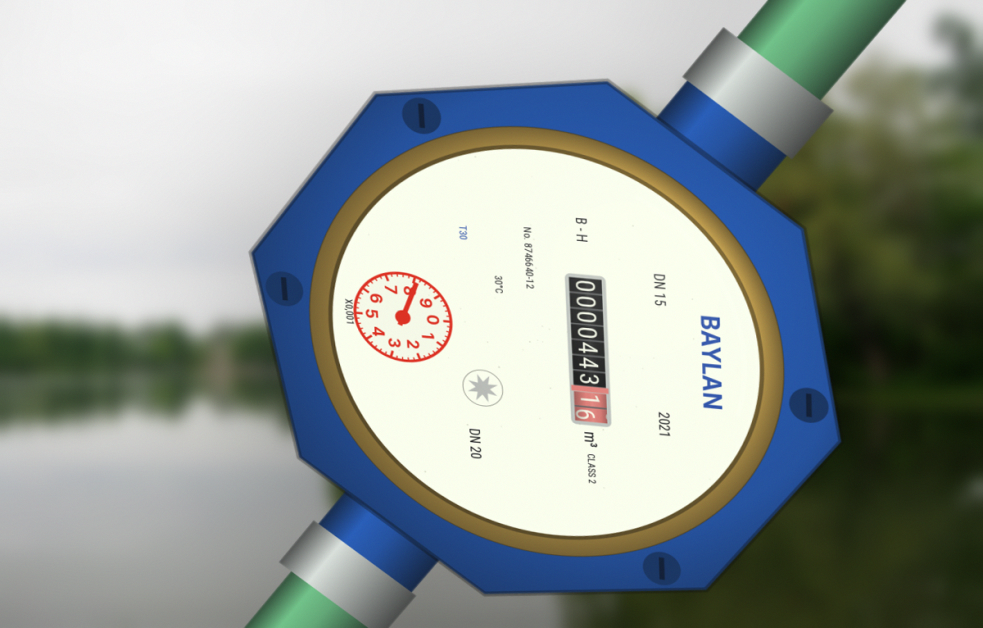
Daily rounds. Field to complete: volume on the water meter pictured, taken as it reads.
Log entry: 443.158 m³
